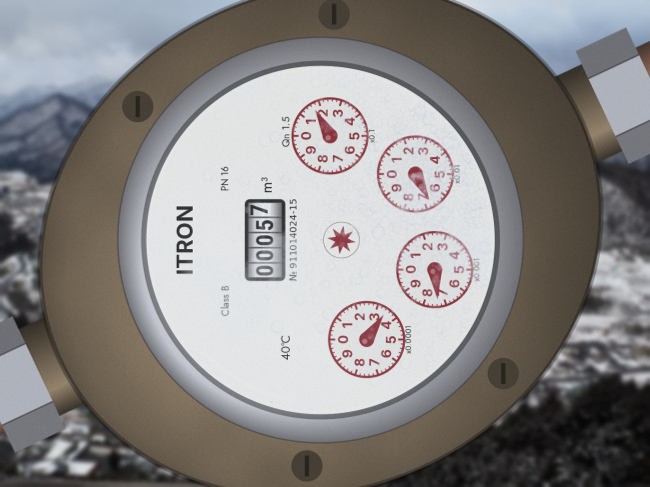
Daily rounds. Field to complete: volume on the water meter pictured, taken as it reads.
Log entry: 57.1673 m³
